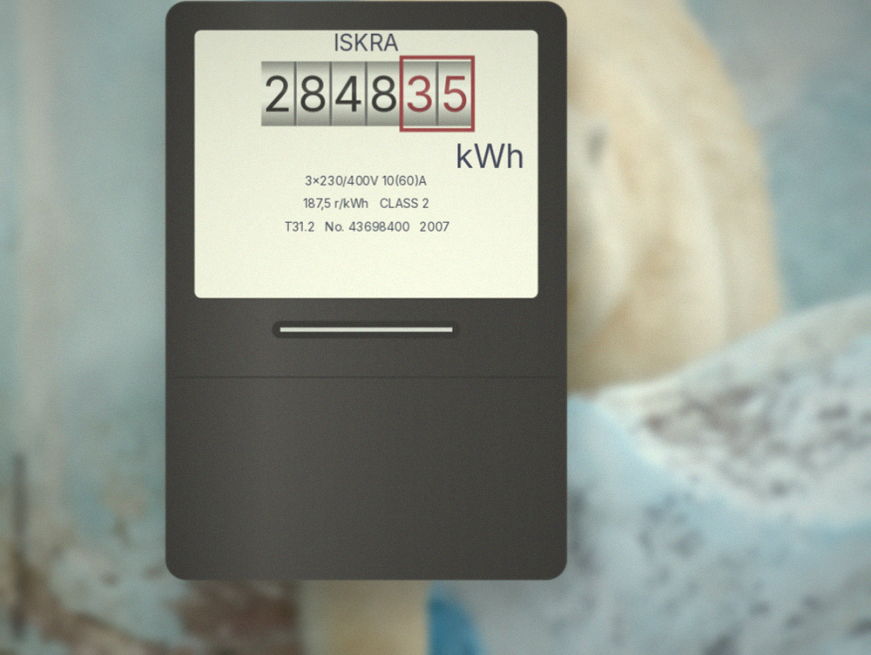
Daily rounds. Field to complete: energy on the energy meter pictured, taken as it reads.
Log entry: 2848.35 kWh
